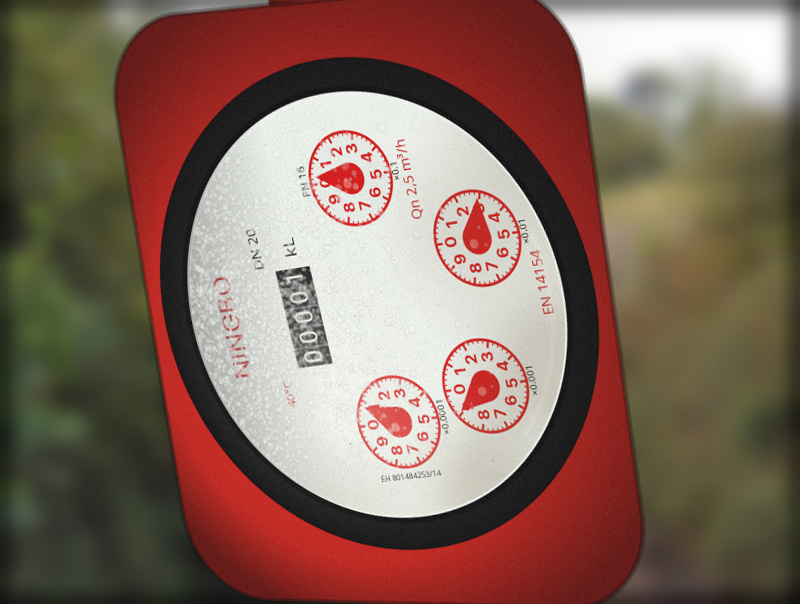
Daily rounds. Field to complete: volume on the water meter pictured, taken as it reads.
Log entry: 1.0290 kL
